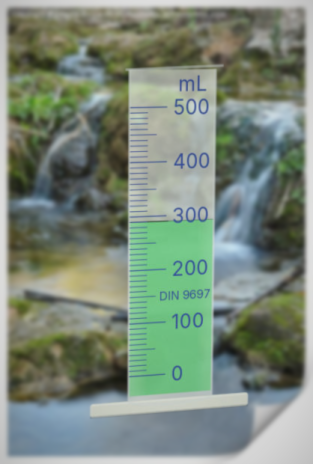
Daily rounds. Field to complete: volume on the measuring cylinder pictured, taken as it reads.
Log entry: 290 mL
